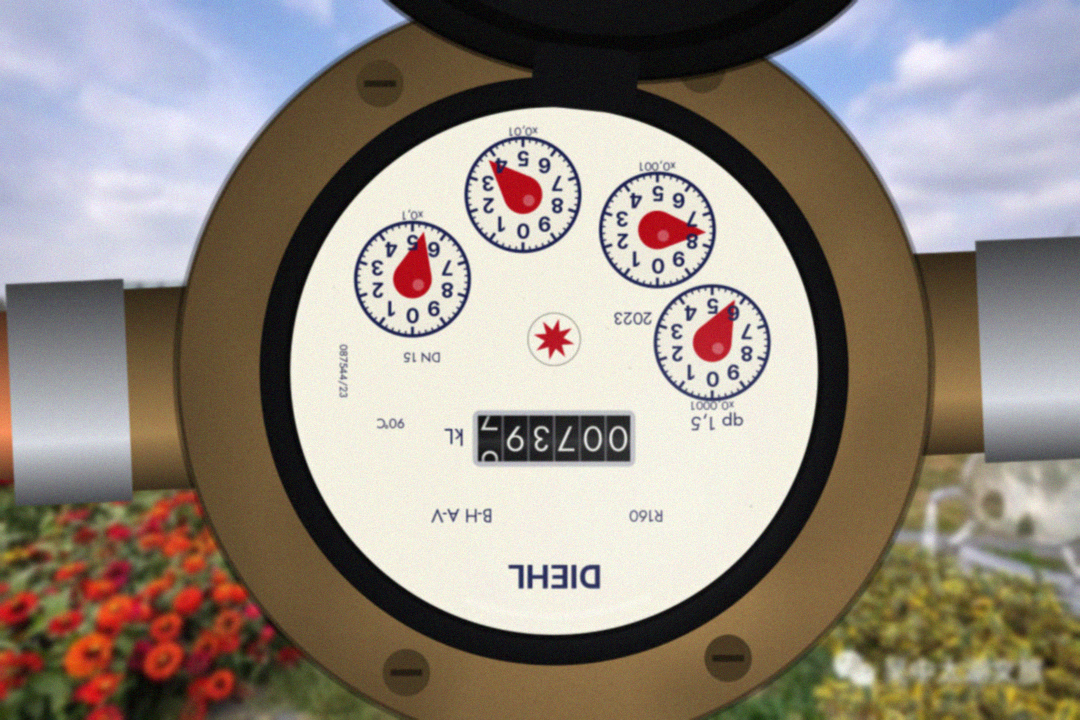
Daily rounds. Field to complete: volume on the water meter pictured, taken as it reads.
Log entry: 7396.5375 kL
